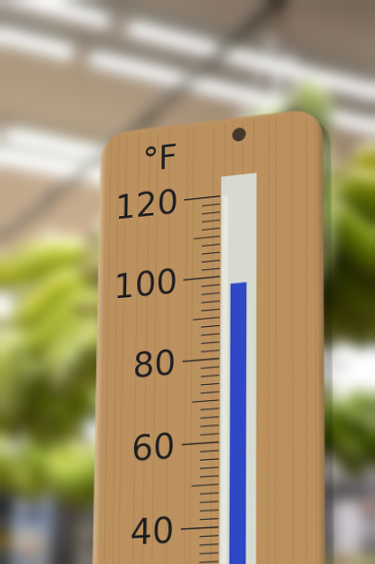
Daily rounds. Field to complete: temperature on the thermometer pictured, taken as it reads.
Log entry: 98 °F
